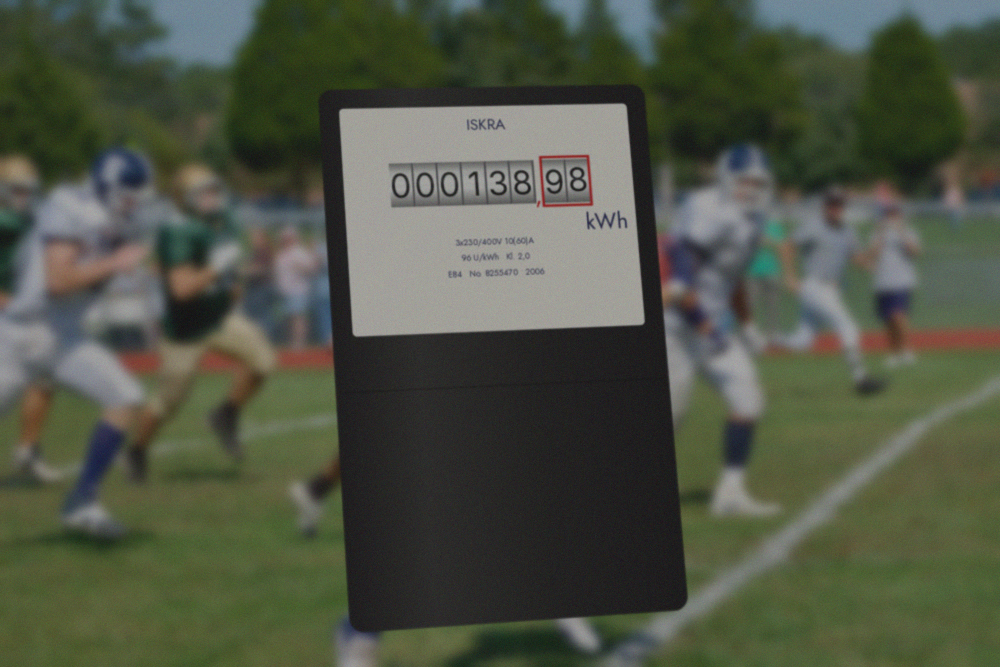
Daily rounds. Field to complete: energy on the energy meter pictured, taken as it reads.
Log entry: 138.98 kWh
